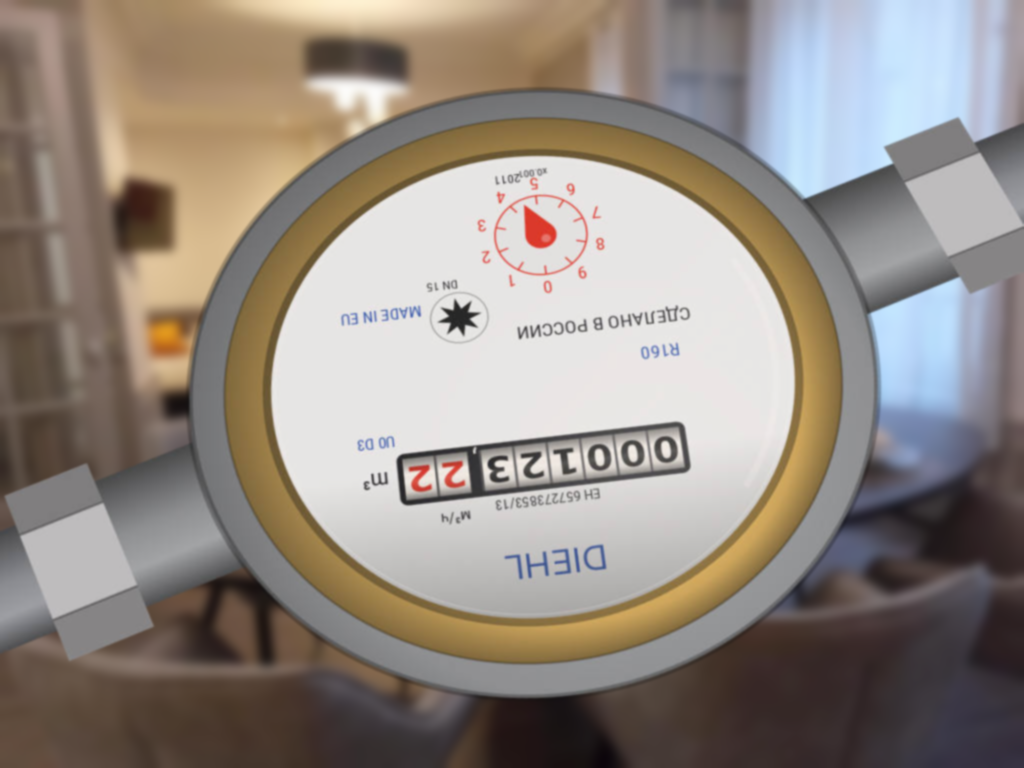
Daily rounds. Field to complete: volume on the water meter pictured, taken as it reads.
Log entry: 123.224 m³
